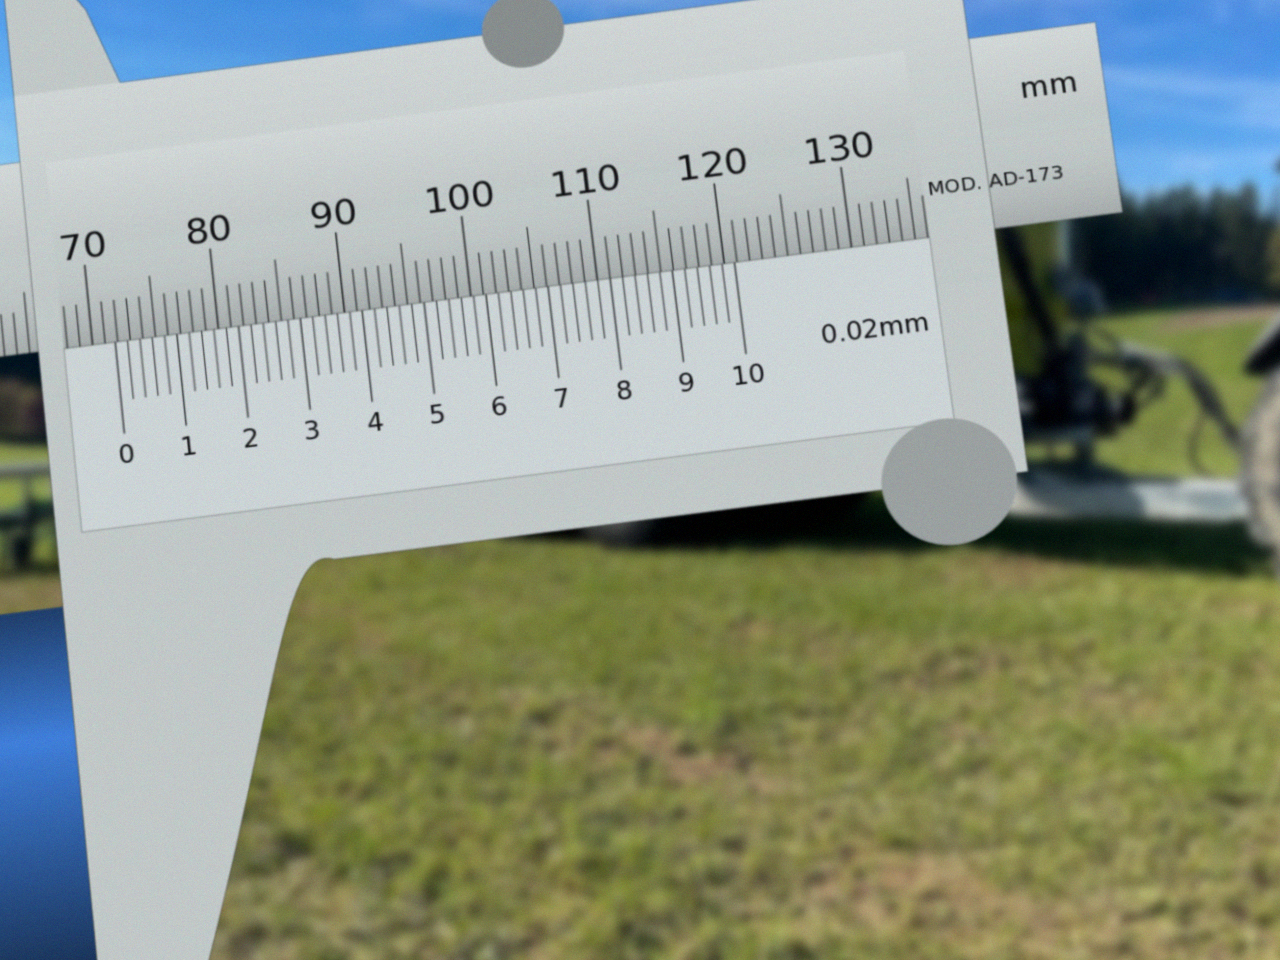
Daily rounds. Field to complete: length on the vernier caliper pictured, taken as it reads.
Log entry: 71.8 mm
